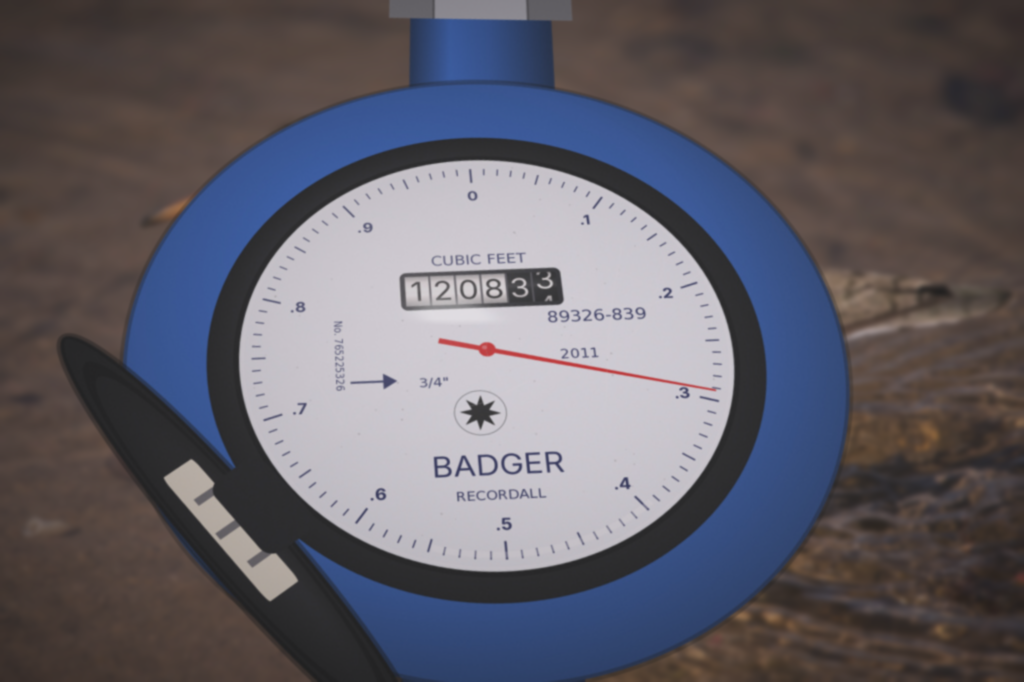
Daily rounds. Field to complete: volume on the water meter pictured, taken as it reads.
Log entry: 120833.29 ft³
